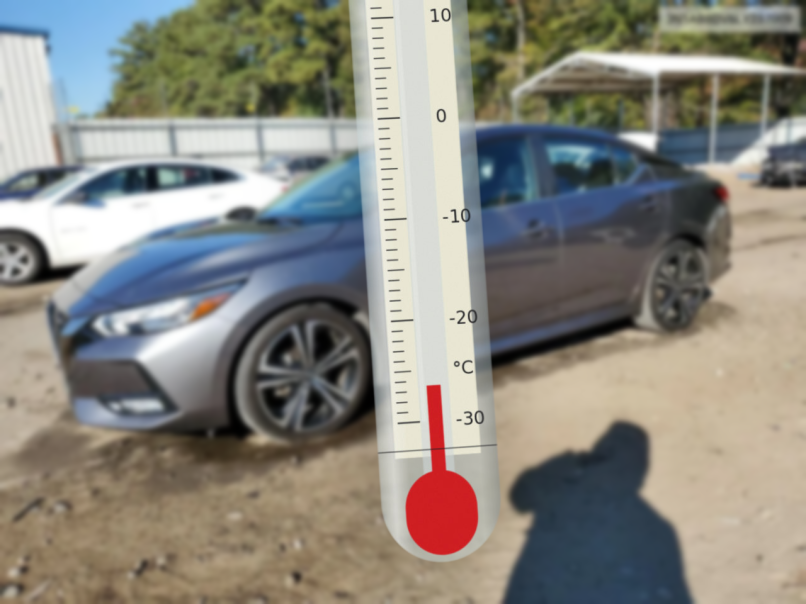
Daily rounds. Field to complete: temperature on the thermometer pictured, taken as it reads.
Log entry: -26.5 °C
